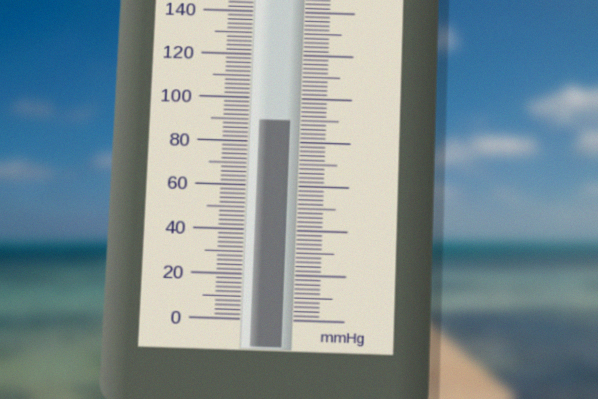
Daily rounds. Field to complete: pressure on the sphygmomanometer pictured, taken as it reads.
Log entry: 90 mmHg
